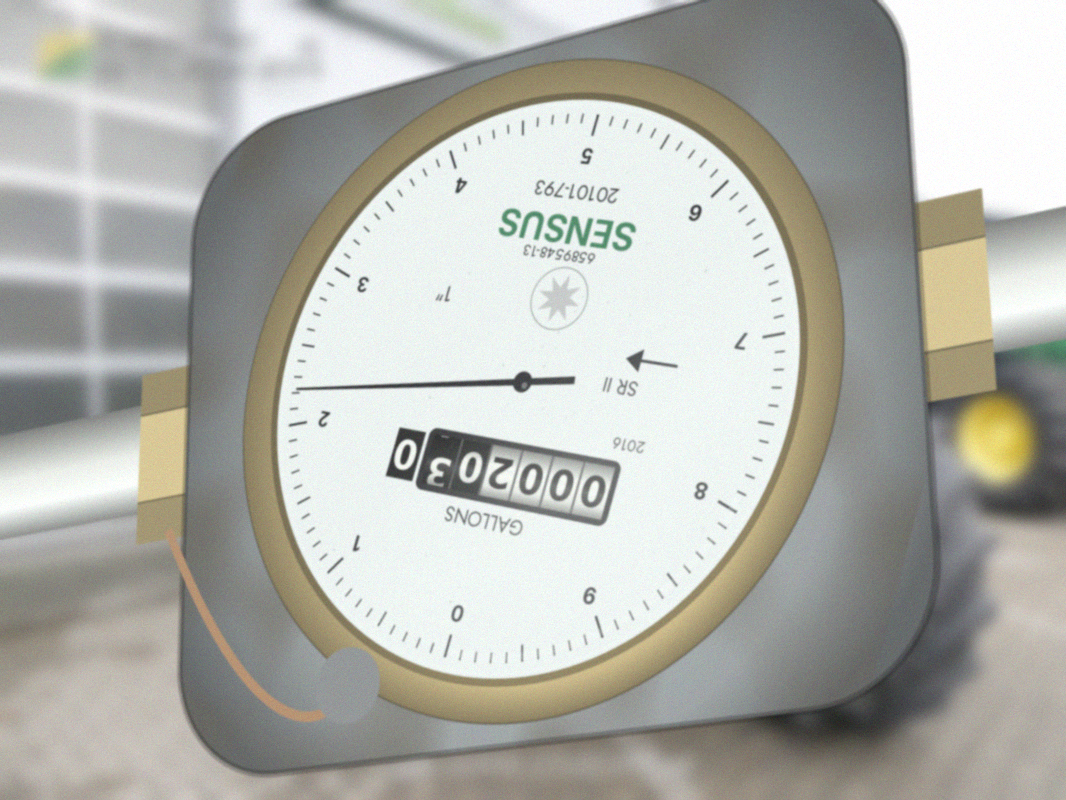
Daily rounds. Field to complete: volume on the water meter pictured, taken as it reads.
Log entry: 2032.2 gal
